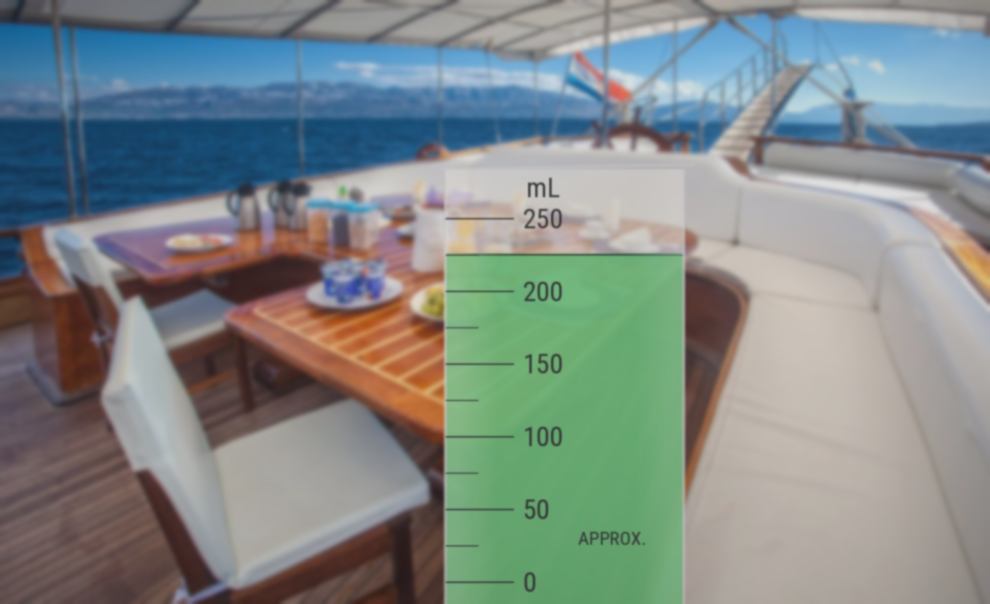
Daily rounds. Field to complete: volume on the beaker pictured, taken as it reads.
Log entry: 225 mL
